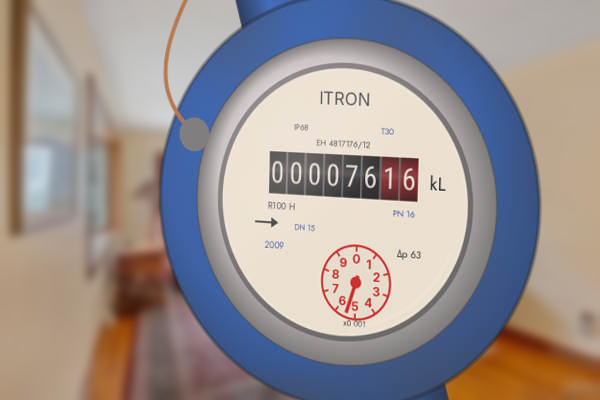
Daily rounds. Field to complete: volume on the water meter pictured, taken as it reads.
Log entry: 76.165 kL
